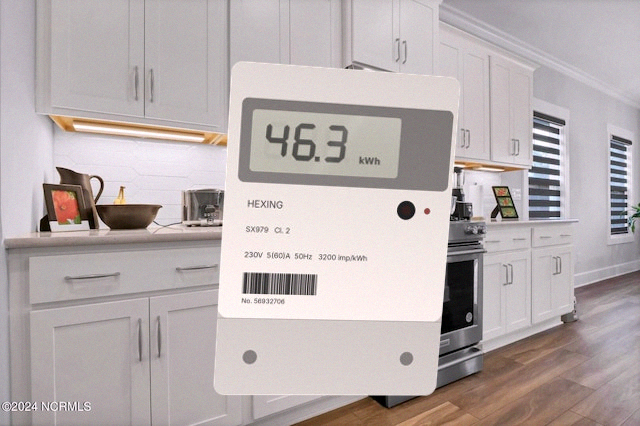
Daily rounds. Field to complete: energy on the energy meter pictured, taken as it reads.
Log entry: 46.3 kWh
